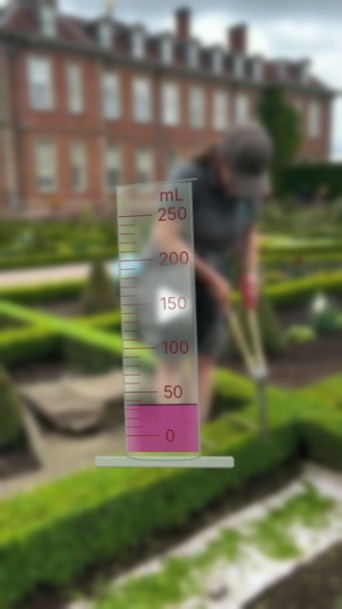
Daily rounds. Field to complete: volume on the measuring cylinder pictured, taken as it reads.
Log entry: 35 mL
